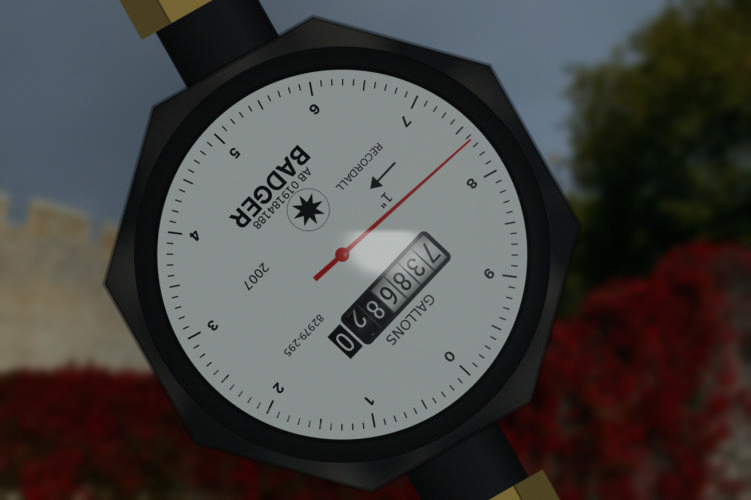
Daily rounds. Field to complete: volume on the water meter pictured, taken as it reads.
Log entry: 7386817.6 gal
